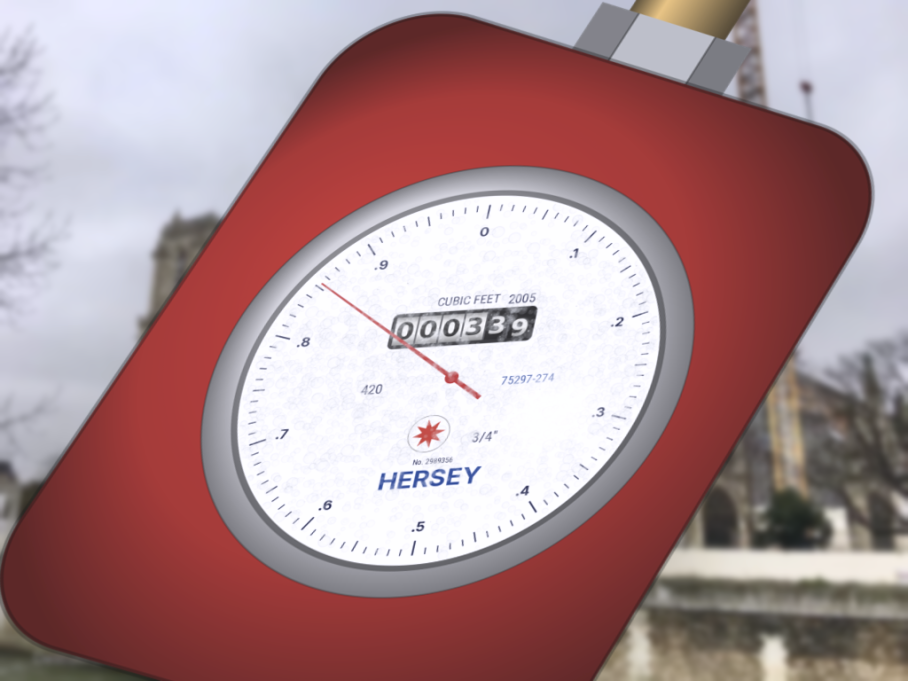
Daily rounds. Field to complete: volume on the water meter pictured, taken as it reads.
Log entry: 338.85 ft³
